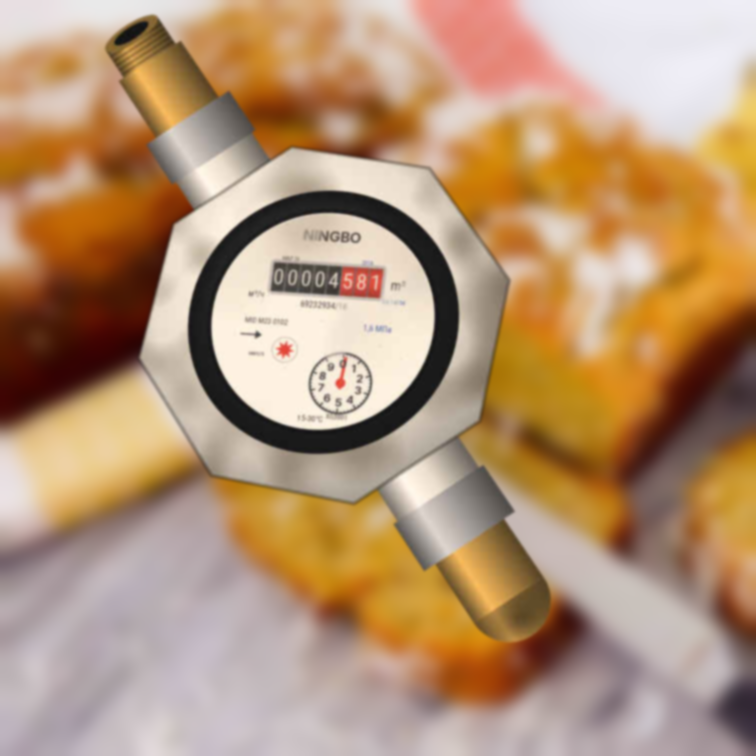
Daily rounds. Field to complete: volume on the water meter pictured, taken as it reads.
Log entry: 4.5810 m³
